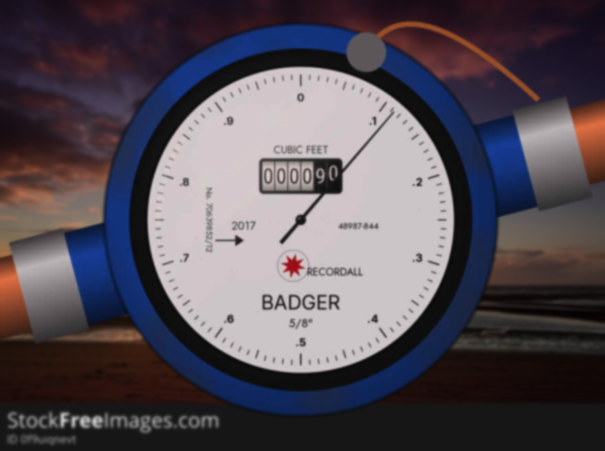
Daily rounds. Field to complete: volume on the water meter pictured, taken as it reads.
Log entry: 90.11 ft³
